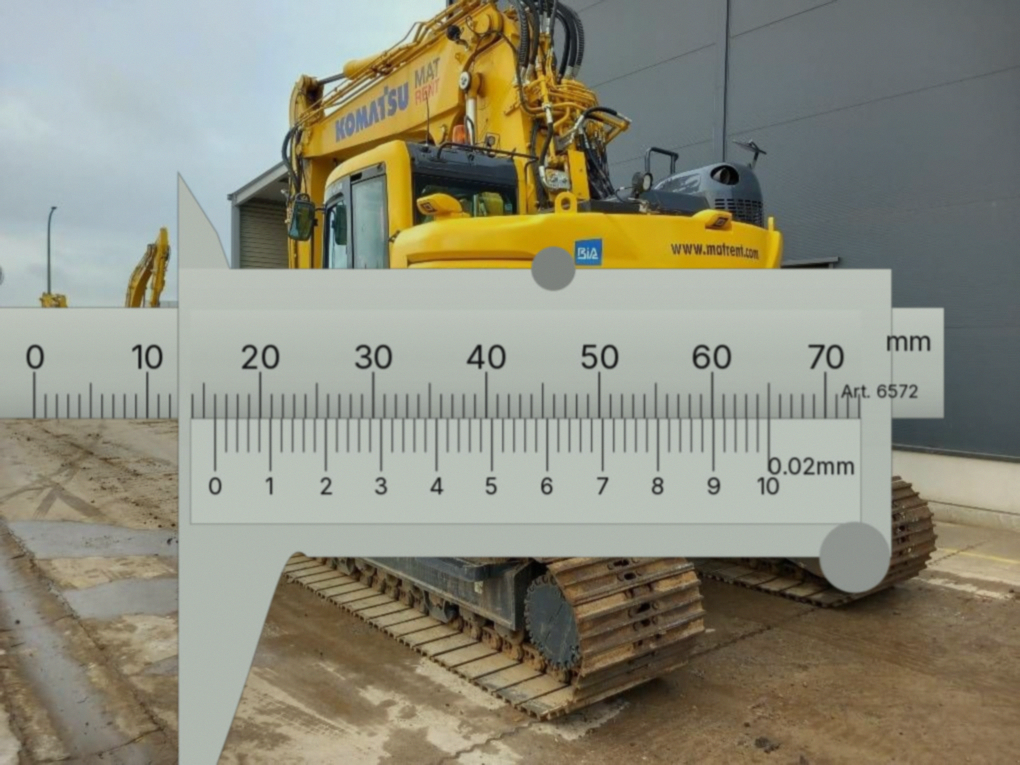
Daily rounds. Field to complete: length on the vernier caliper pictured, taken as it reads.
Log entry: 16.0 mm
